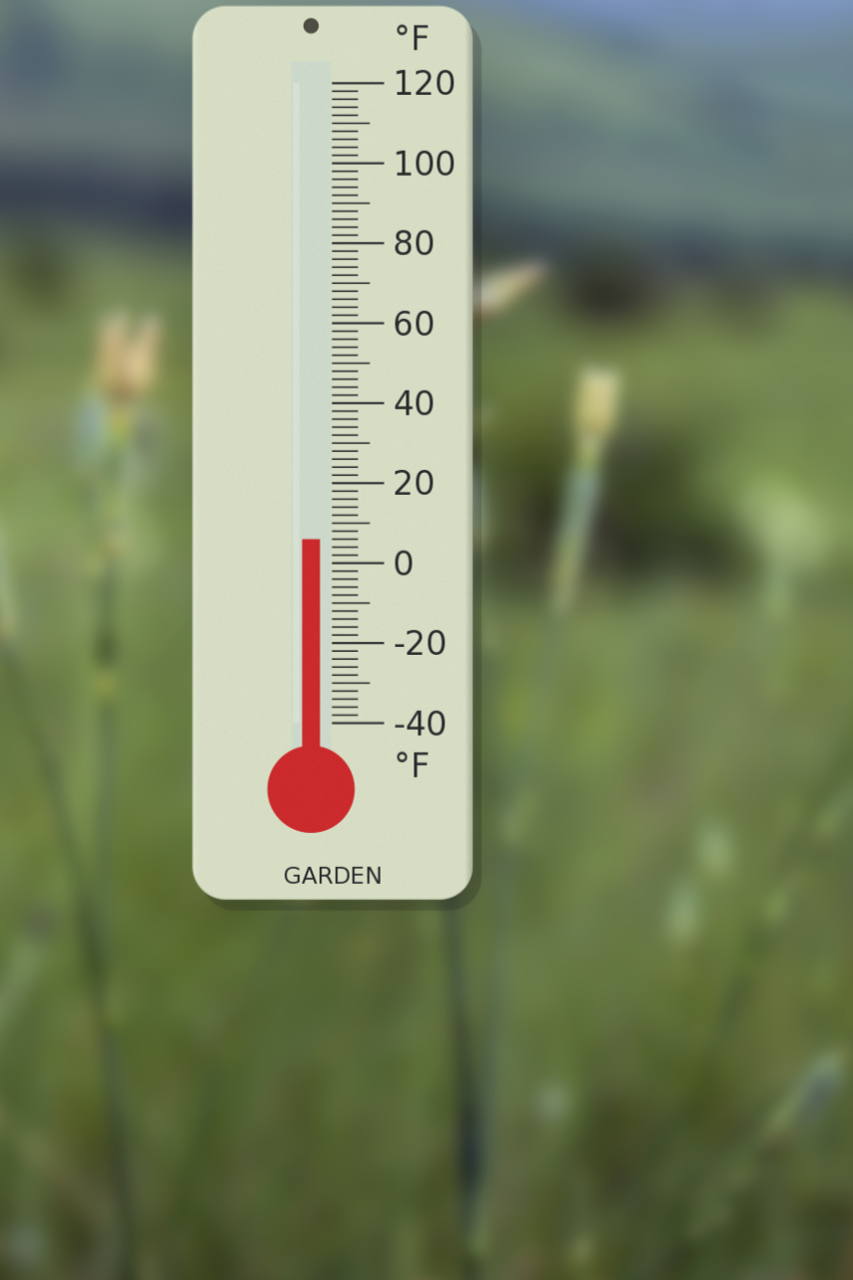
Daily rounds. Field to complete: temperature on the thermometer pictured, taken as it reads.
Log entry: 6 °F
